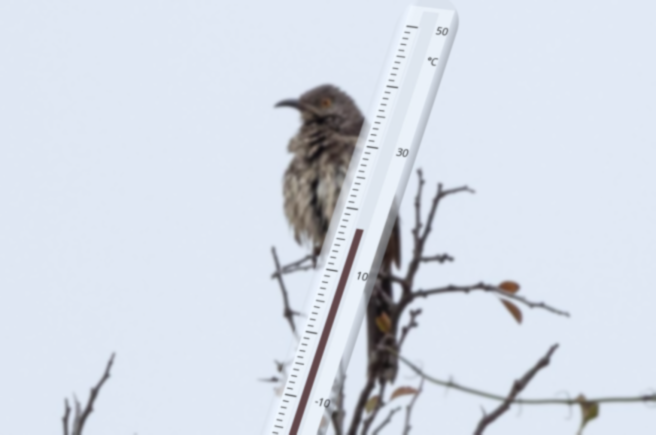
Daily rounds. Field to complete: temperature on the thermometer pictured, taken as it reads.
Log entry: 17 °C
